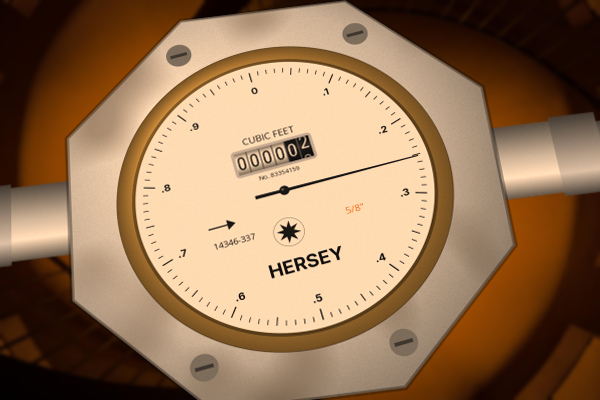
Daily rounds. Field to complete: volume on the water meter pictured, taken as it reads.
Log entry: 2.25 ft³
